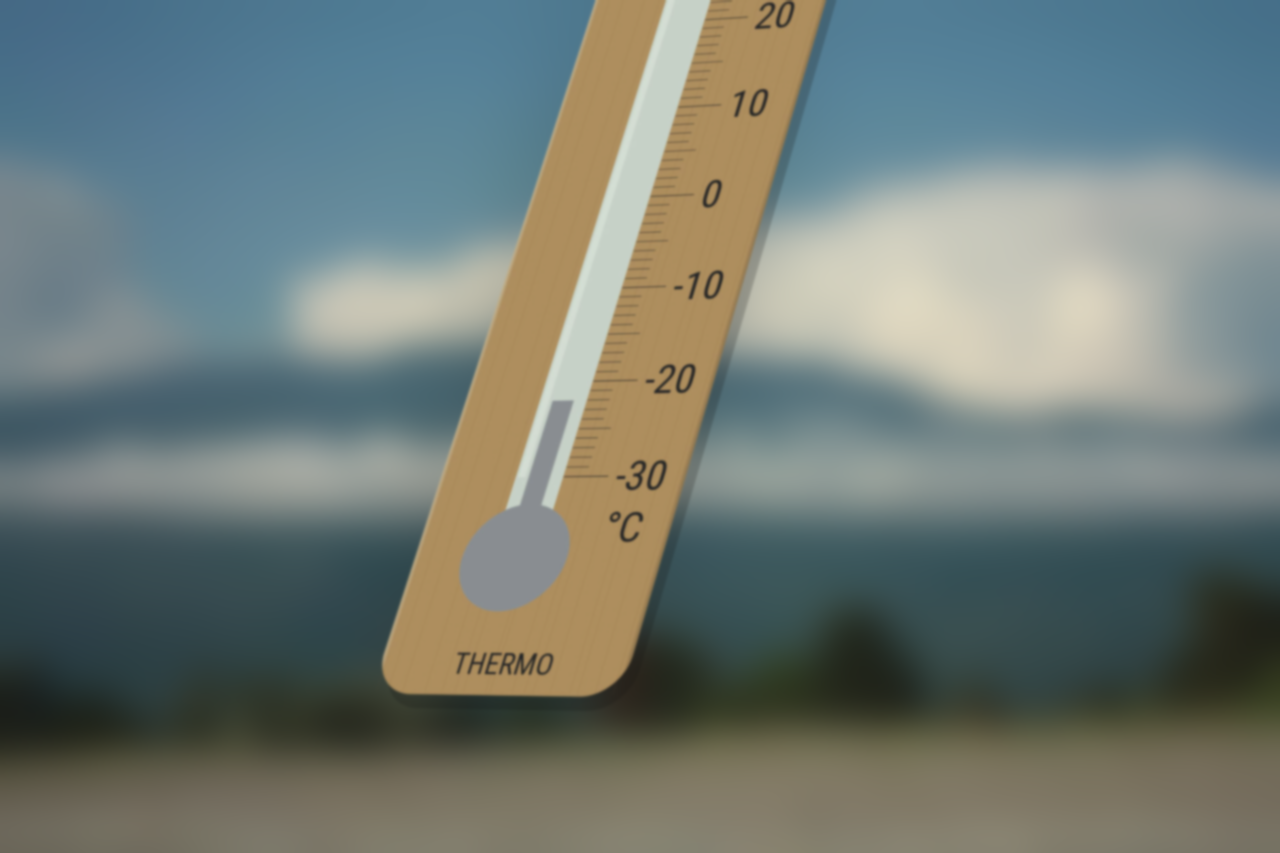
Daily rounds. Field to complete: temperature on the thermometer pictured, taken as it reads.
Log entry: -22 °C
